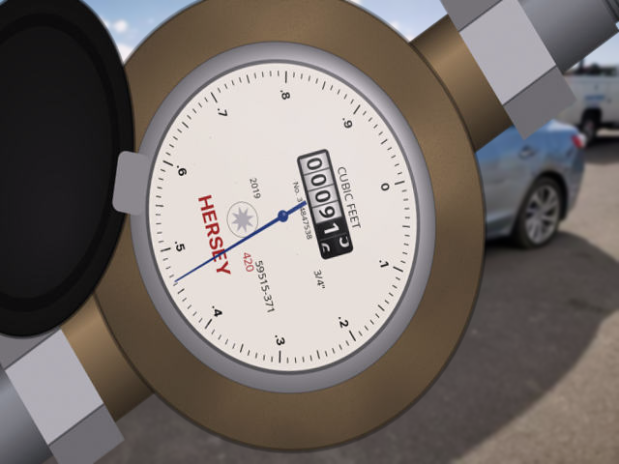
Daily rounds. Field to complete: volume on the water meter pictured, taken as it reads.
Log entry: 915.46 ft³
